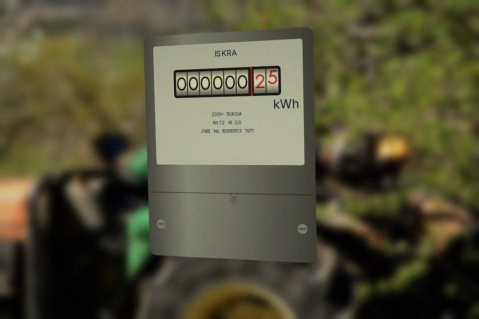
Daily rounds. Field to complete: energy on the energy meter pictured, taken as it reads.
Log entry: 0.25 kWh
